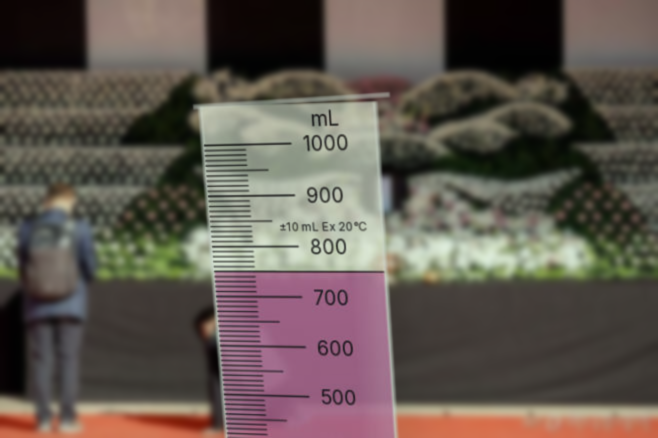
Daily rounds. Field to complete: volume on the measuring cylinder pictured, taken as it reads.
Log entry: 750 mL
